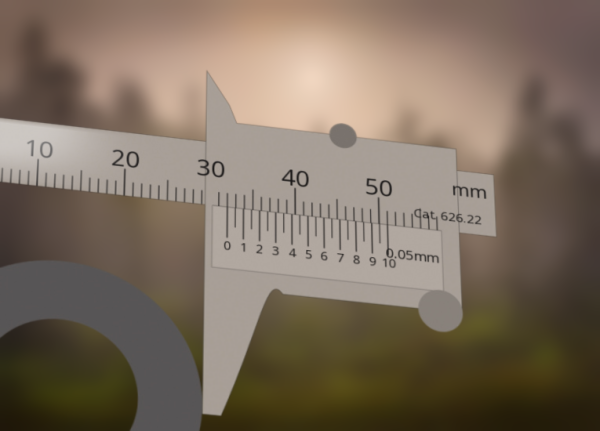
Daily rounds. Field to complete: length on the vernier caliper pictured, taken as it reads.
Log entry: 32.0 mm
